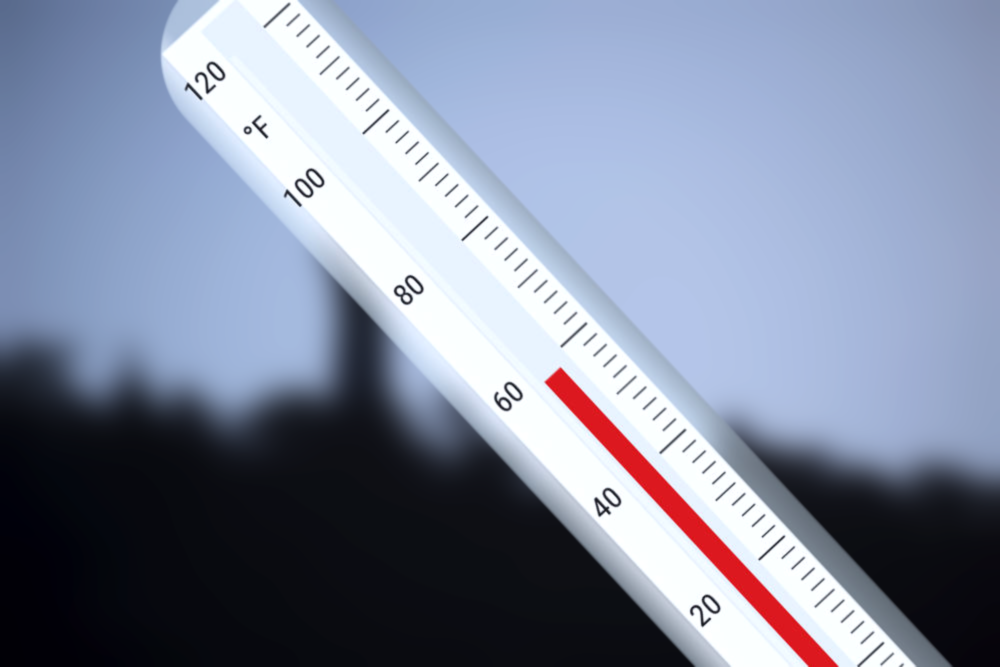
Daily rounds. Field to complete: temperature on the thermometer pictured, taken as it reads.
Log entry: 58 °F
